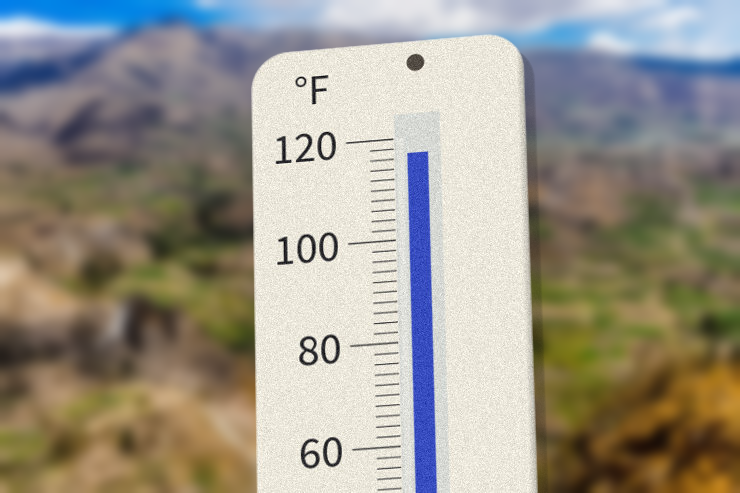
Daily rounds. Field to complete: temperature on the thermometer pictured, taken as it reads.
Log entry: 117 °F
